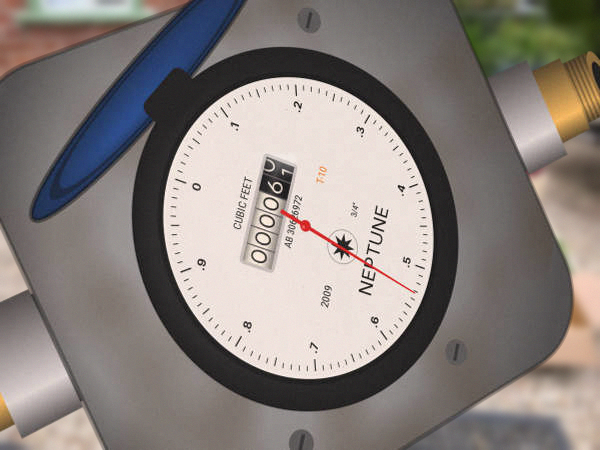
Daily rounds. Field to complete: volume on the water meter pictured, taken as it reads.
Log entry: 60.53 ft³
